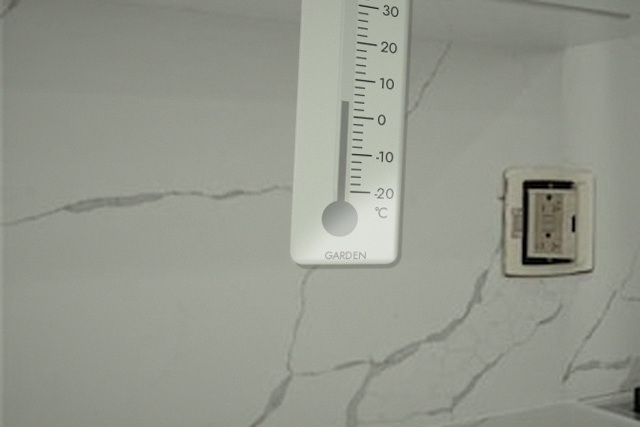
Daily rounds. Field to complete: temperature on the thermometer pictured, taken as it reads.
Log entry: 4 °C
